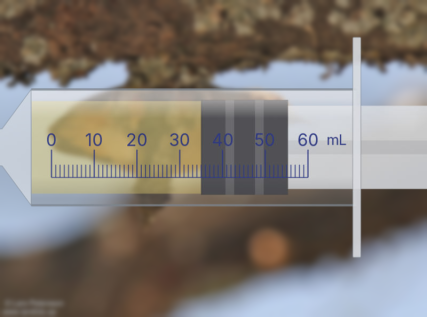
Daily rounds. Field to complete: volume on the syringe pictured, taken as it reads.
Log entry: 35 mL
